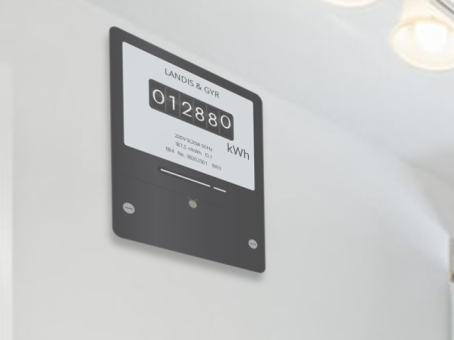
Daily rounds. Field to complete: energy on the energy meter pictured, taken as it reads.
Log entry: 12880 kWh
